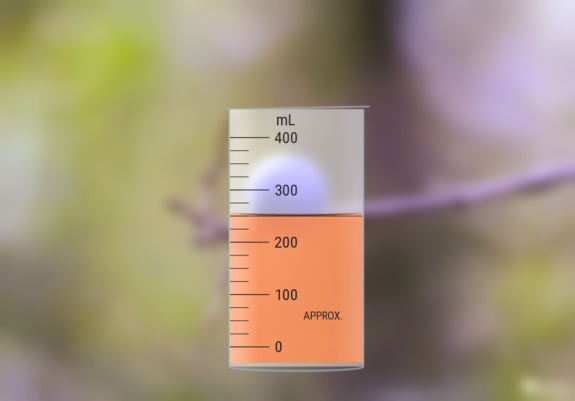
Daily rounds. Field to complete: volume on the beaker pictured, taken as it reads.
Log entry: 250 mL
